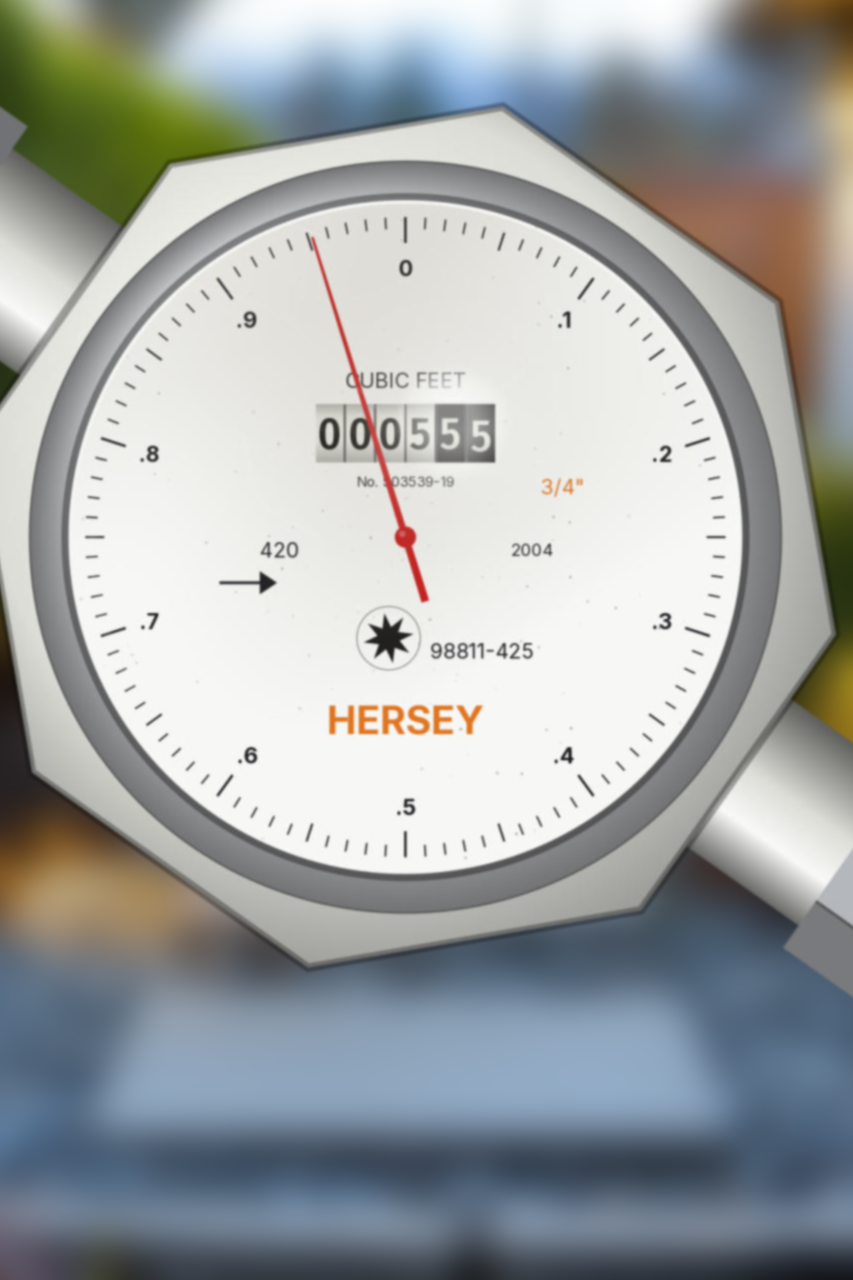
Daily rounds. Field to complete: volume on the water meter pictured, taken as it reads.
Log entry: 554.95 ft³
